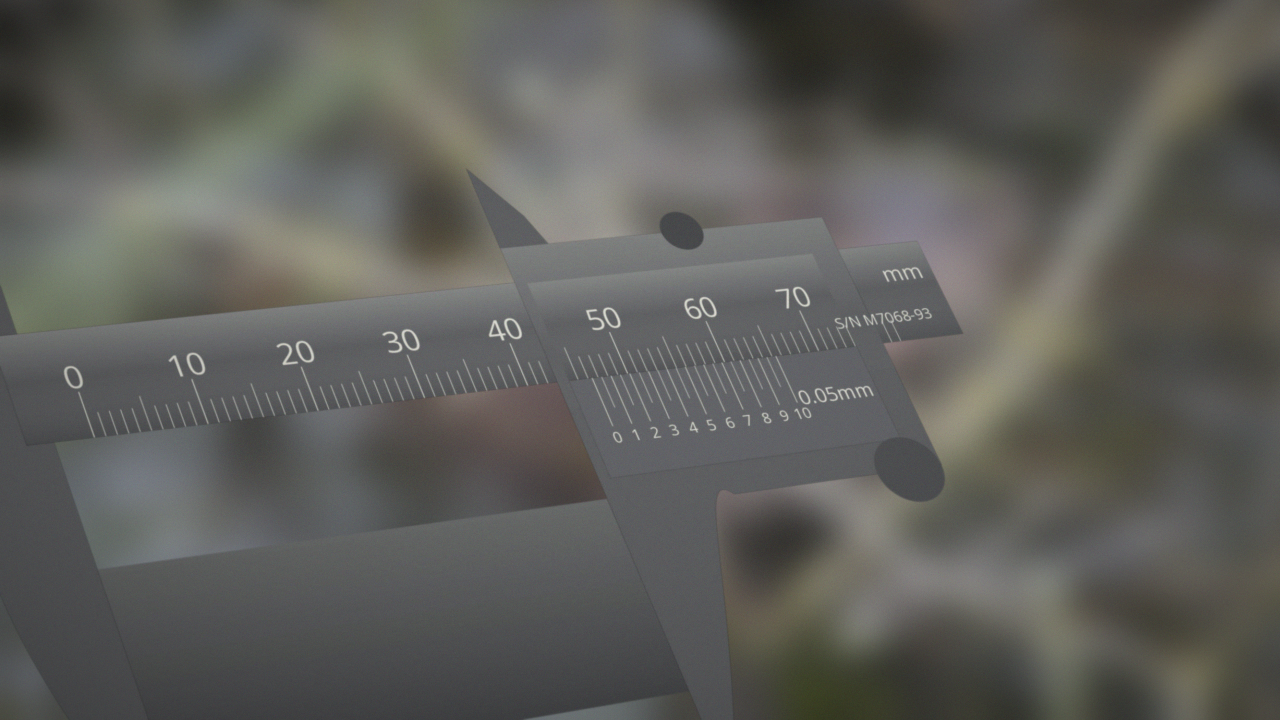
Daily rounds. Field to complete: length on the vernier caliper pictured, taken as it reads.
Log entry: 46.4 mm
